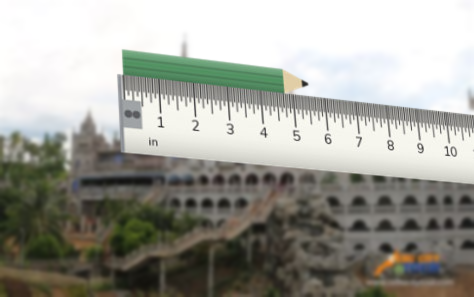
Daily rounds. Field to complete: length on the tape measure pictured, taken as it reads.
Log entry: 5.5 in
